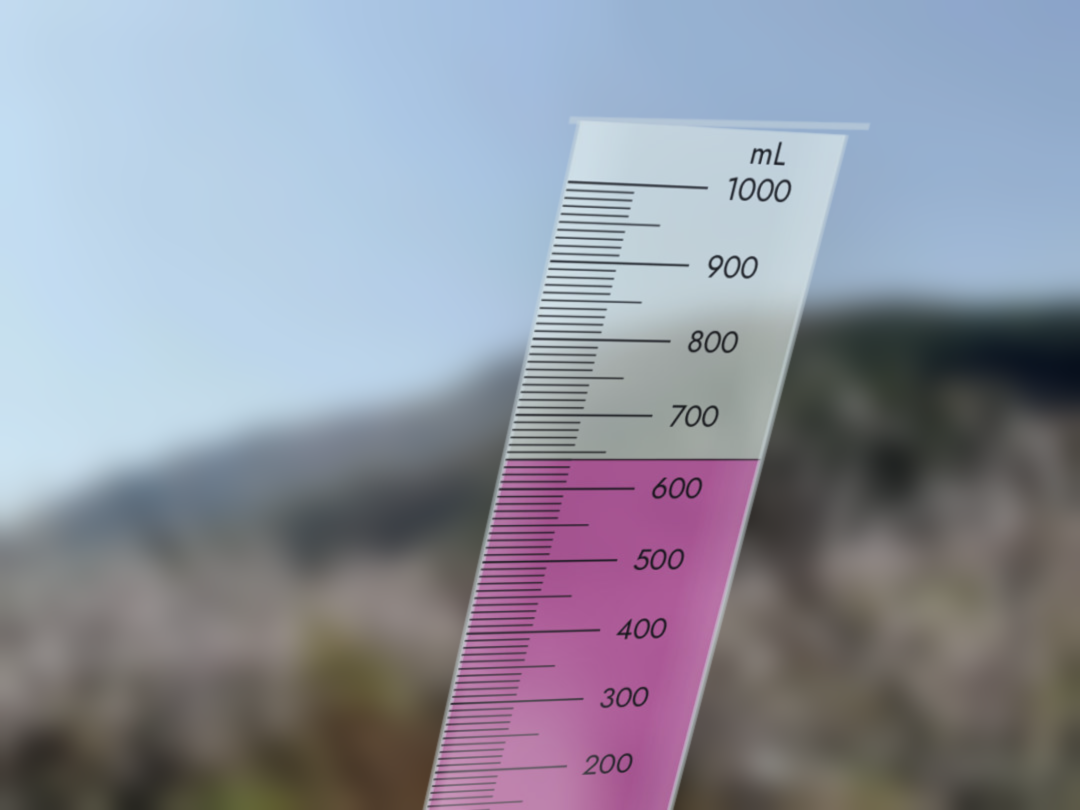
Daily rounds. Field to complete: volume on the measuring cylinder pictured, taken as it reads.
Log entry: 640 mL
